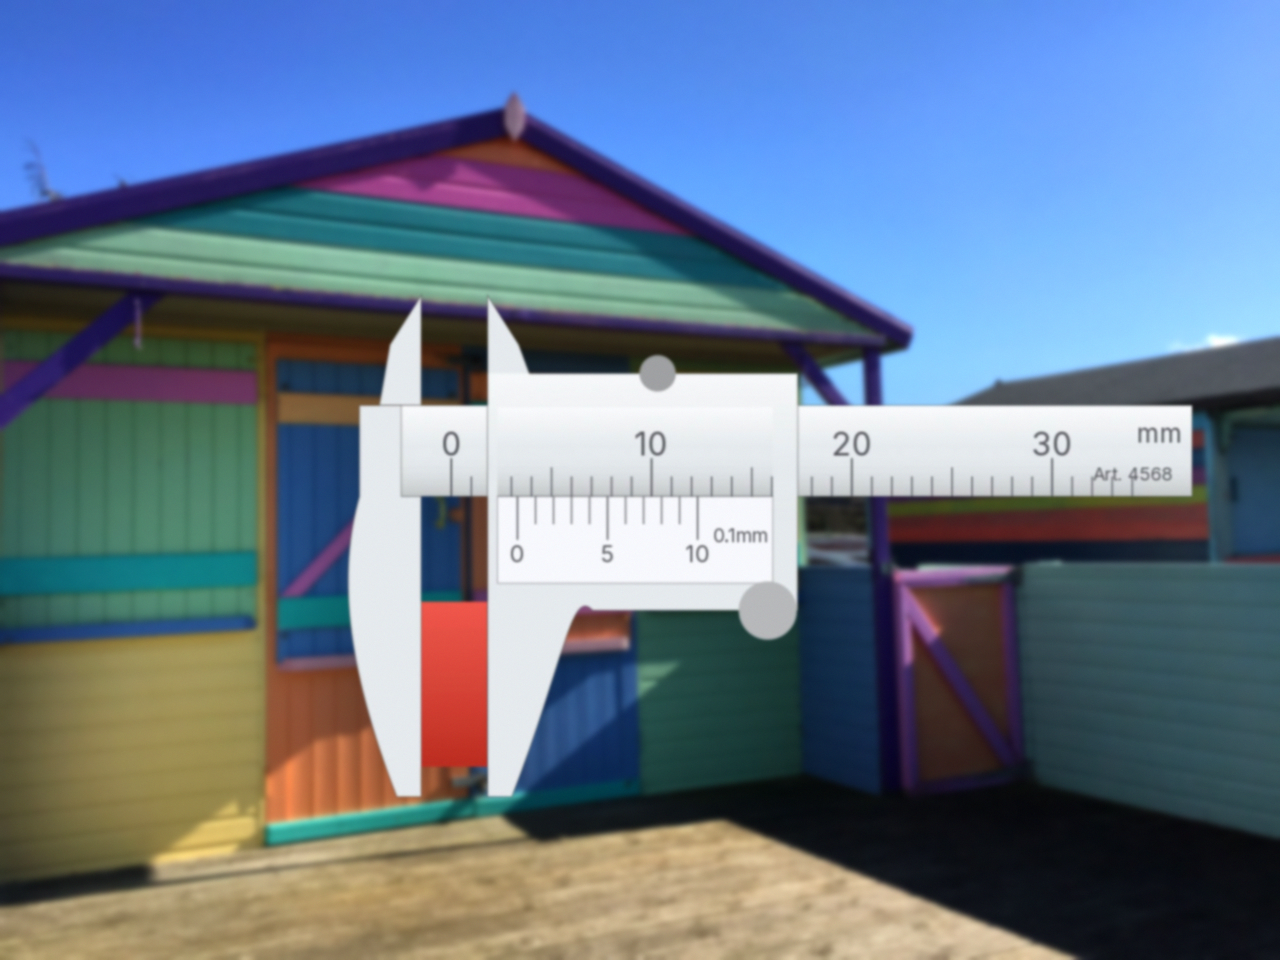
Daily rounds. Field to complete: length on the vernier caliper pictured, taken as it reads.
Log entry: 3.3 mm
